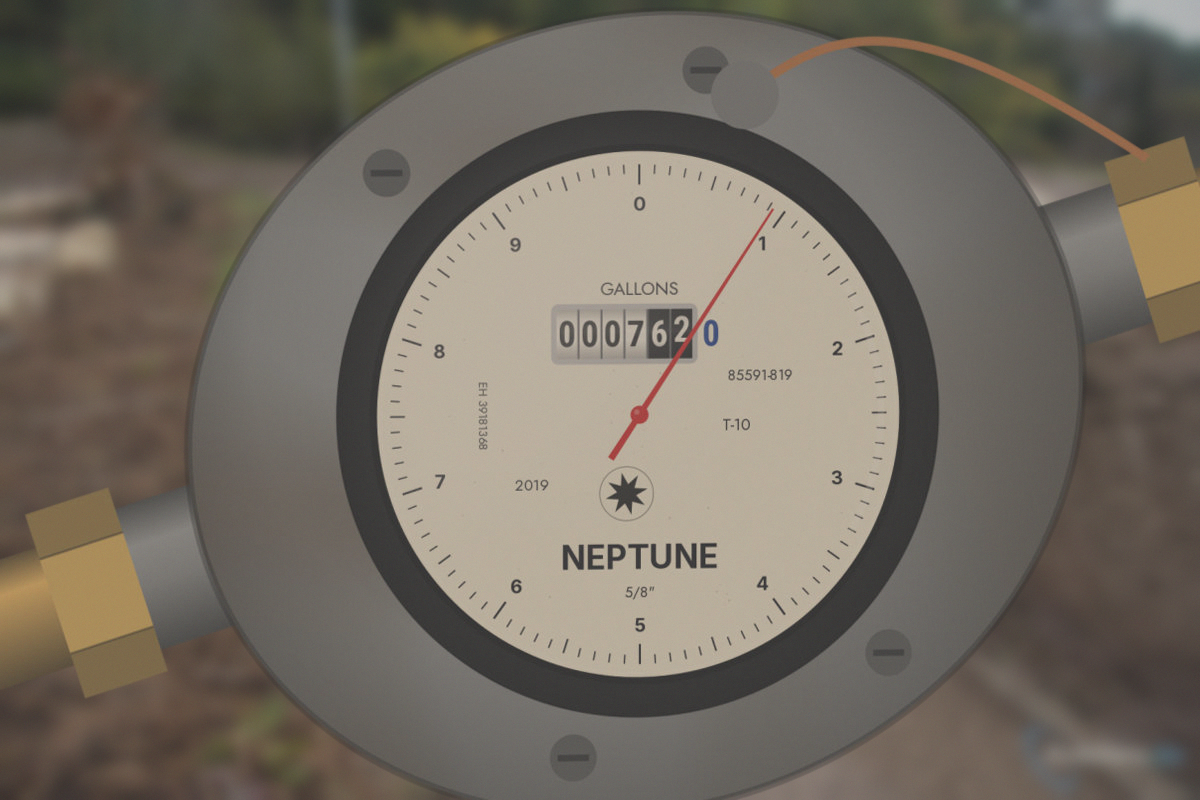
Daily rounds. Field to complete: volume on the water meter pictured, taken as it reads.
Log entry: 7620.9 gal
